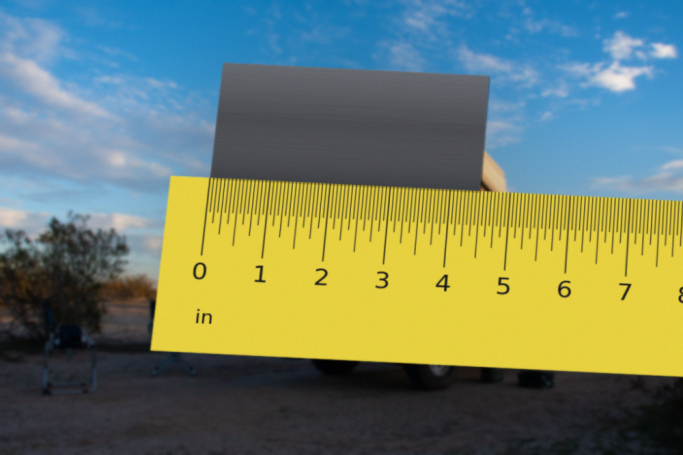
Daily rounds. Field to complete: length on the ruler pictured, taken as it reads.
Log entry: 4.5 in
